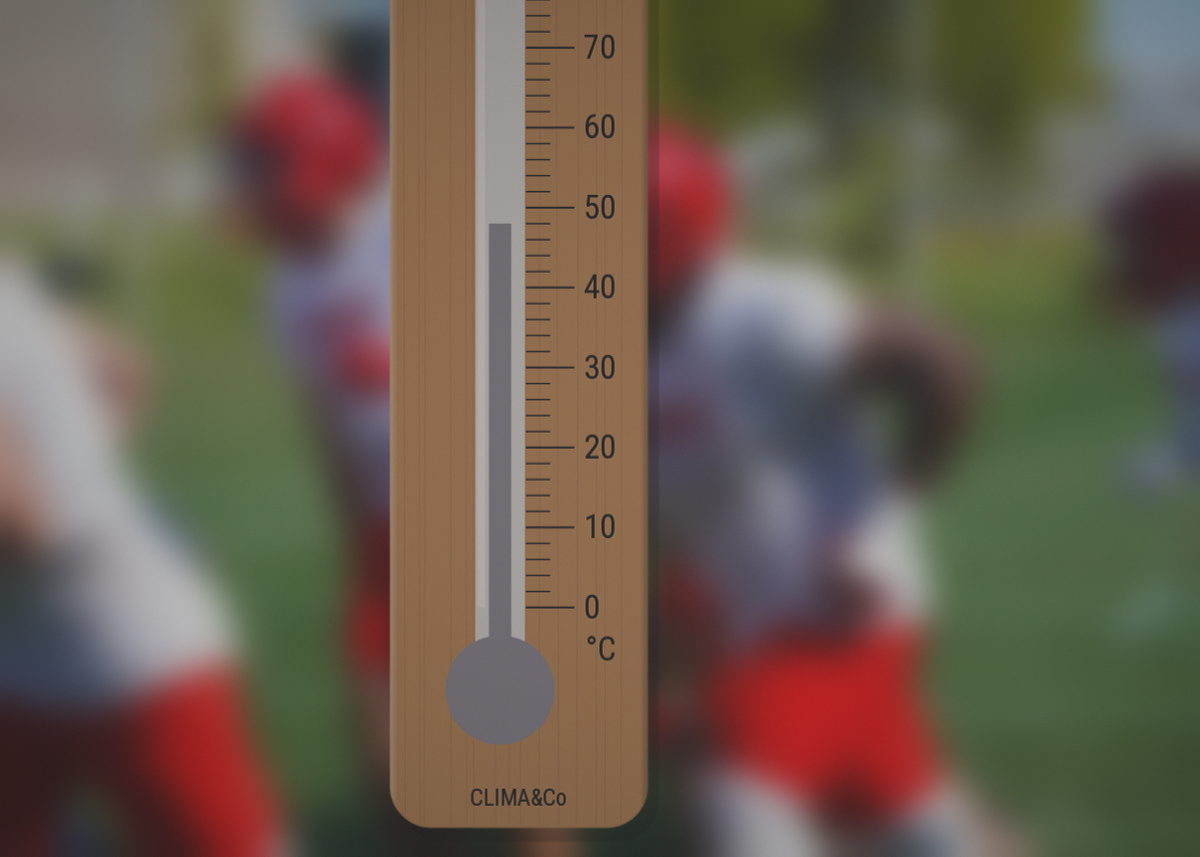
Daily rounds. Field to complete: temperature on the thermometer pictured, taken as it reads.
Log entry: 48 °C
